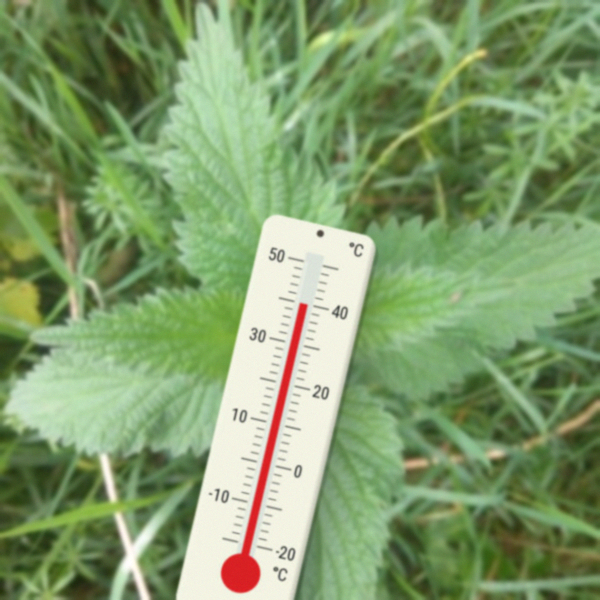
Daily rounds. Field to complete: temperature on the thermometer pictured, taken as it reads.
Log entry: 40 °C
